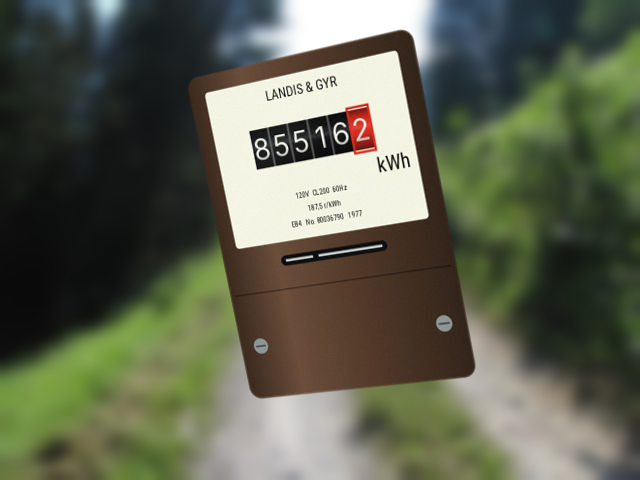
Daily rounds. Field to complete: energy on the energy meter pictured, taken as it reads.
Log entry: 85516.2 kWh
